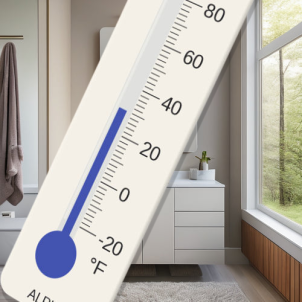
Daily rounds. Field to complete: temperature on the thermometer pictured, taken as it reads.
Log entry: 30 °F
